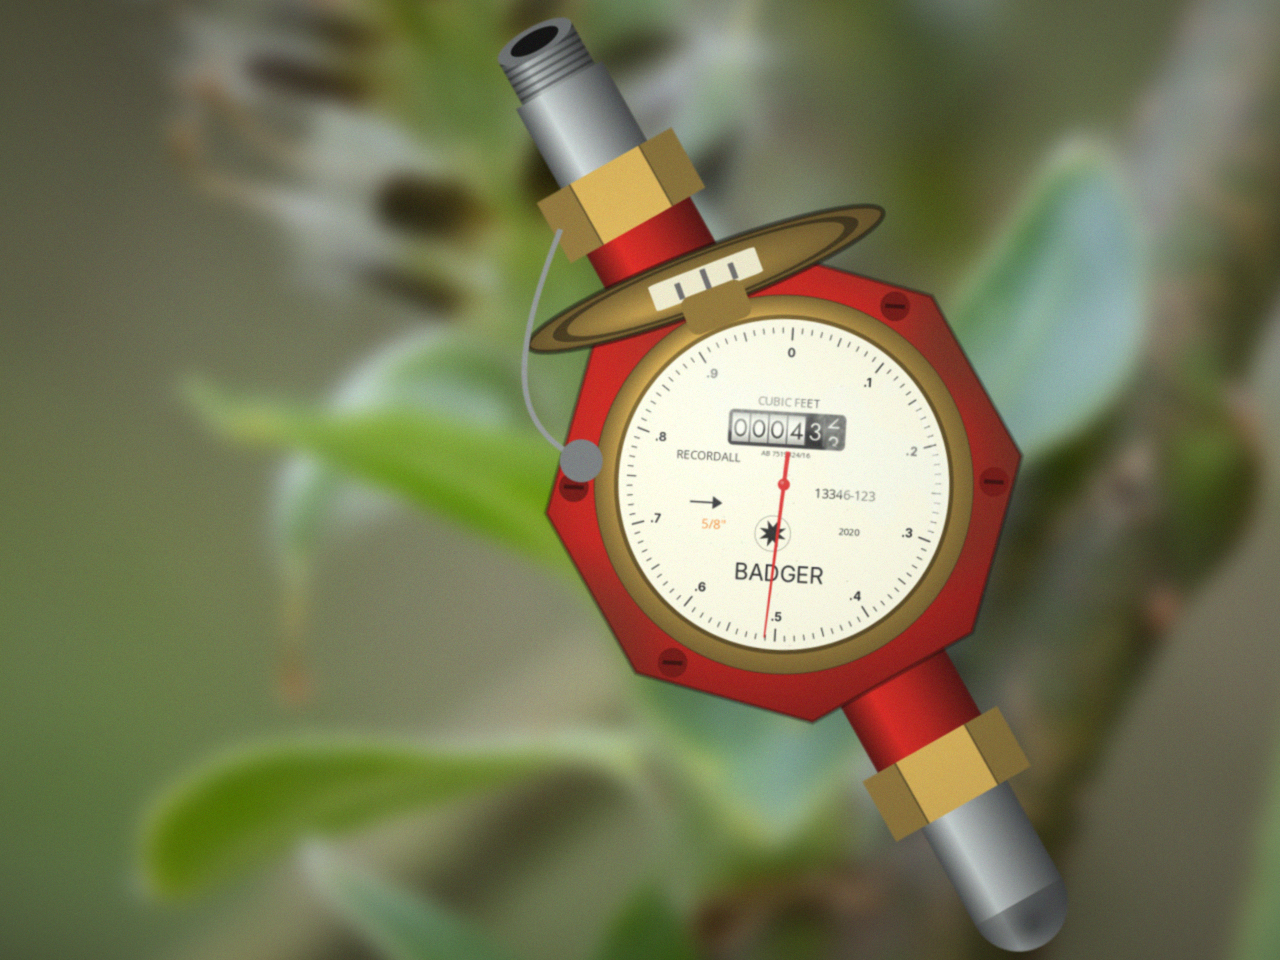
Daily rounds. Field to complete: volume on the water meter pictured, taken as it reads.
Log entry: 432.51 ft³
